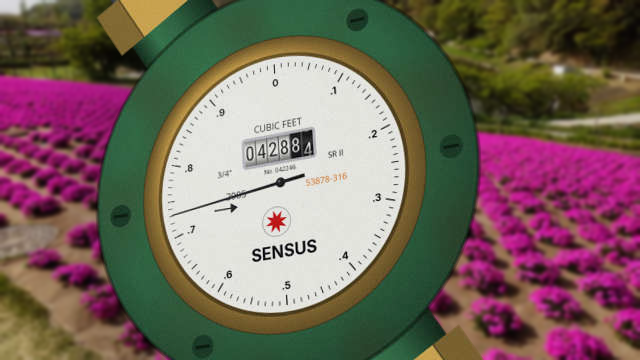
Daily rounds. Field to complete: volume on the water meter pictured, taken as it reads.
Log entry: 42883.73 ft³
